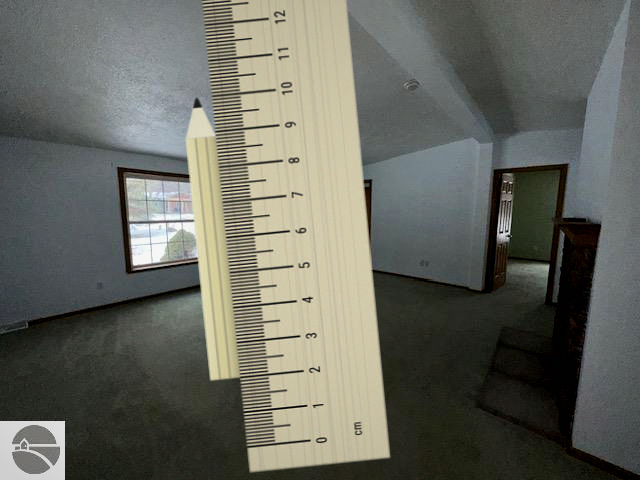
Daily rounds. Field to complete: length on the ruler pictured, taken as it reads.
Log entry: 8 cm
